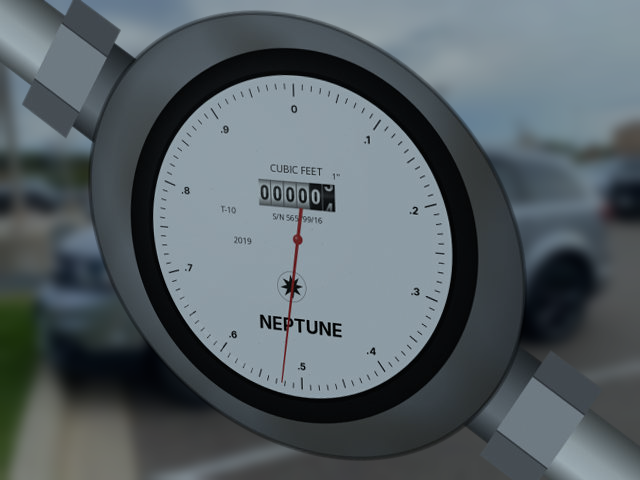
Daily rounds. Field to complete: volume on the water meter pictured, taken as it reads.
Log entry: 3.52 ft³
